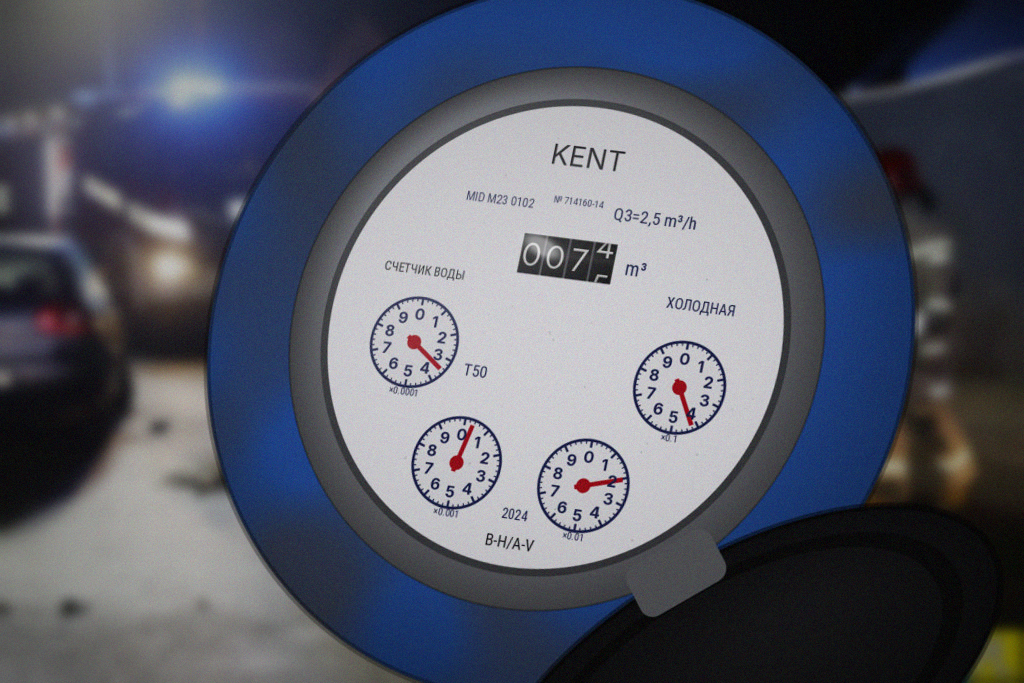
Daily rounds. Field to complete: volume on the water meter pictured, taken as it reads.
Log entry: 74.4203 m³
